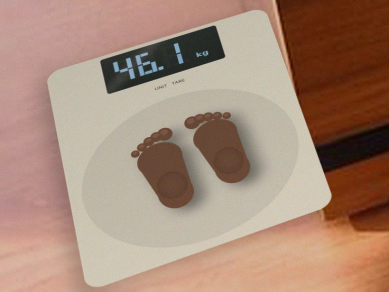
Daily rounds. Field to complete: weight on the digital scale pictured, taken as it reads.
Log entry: 46.1 kg
